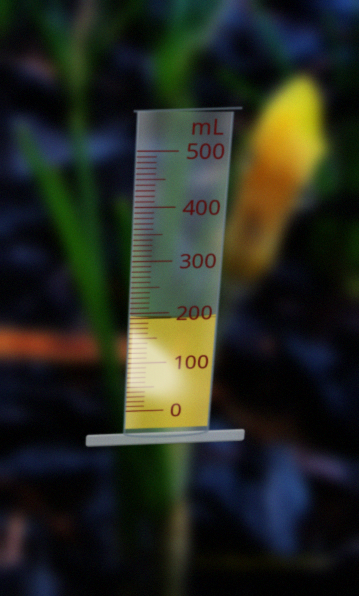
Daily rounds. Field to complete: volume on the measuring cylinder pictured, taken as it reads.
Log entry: 190 mL
